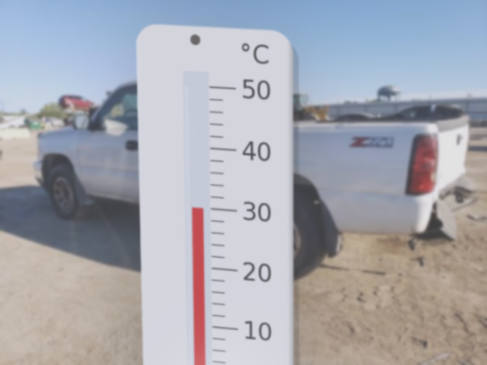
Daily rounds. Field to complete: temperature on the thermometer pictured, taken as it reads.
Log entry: 30 °C
